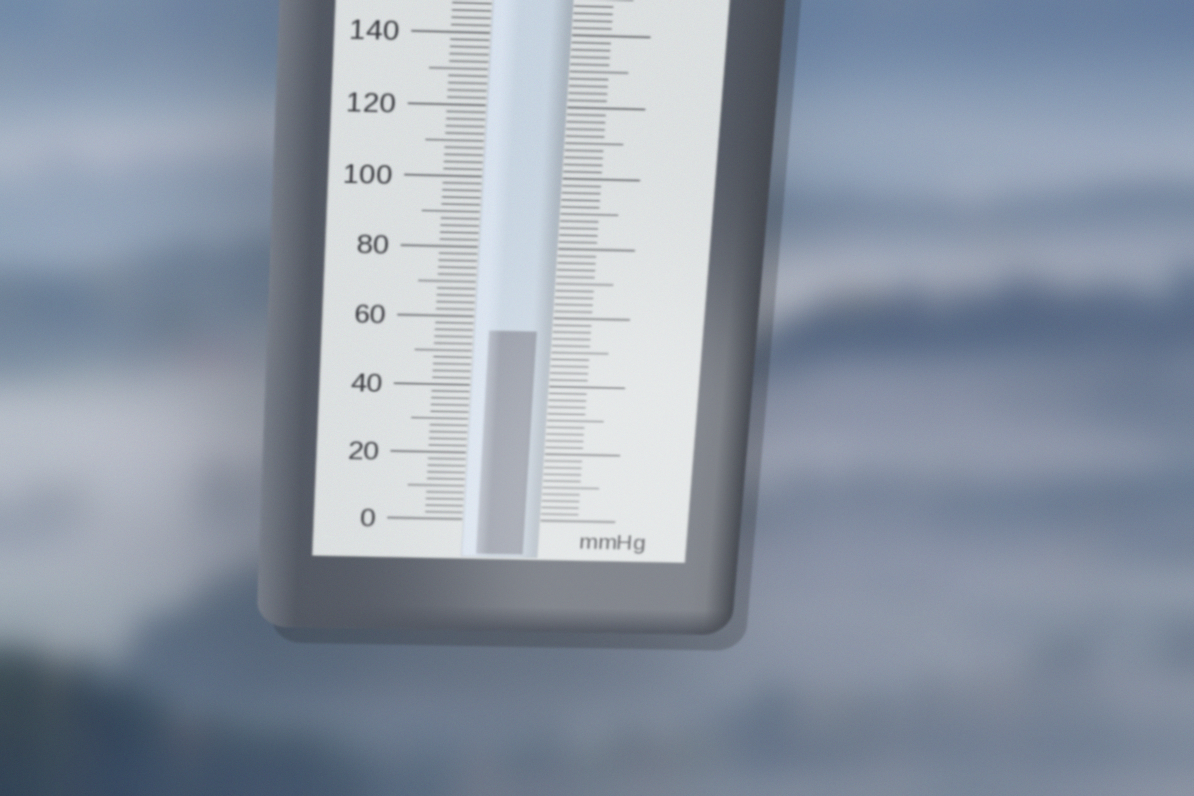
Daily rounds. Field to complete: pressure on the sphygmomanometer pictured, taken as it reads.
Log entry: 56 mmHg
